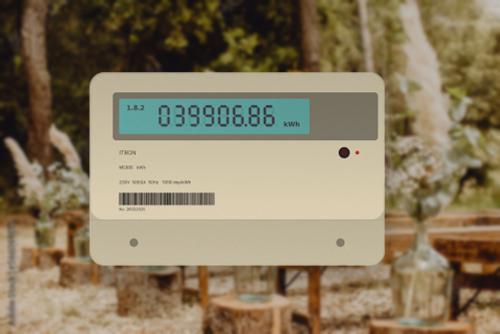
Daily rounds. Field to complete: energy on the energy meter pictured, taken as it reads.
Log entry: 39906.86 kWh
